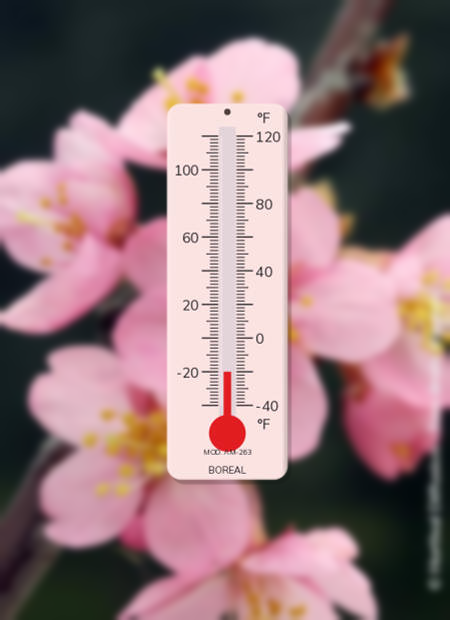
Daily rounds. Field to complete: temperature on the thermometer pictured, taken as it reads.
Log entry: -20 °F
